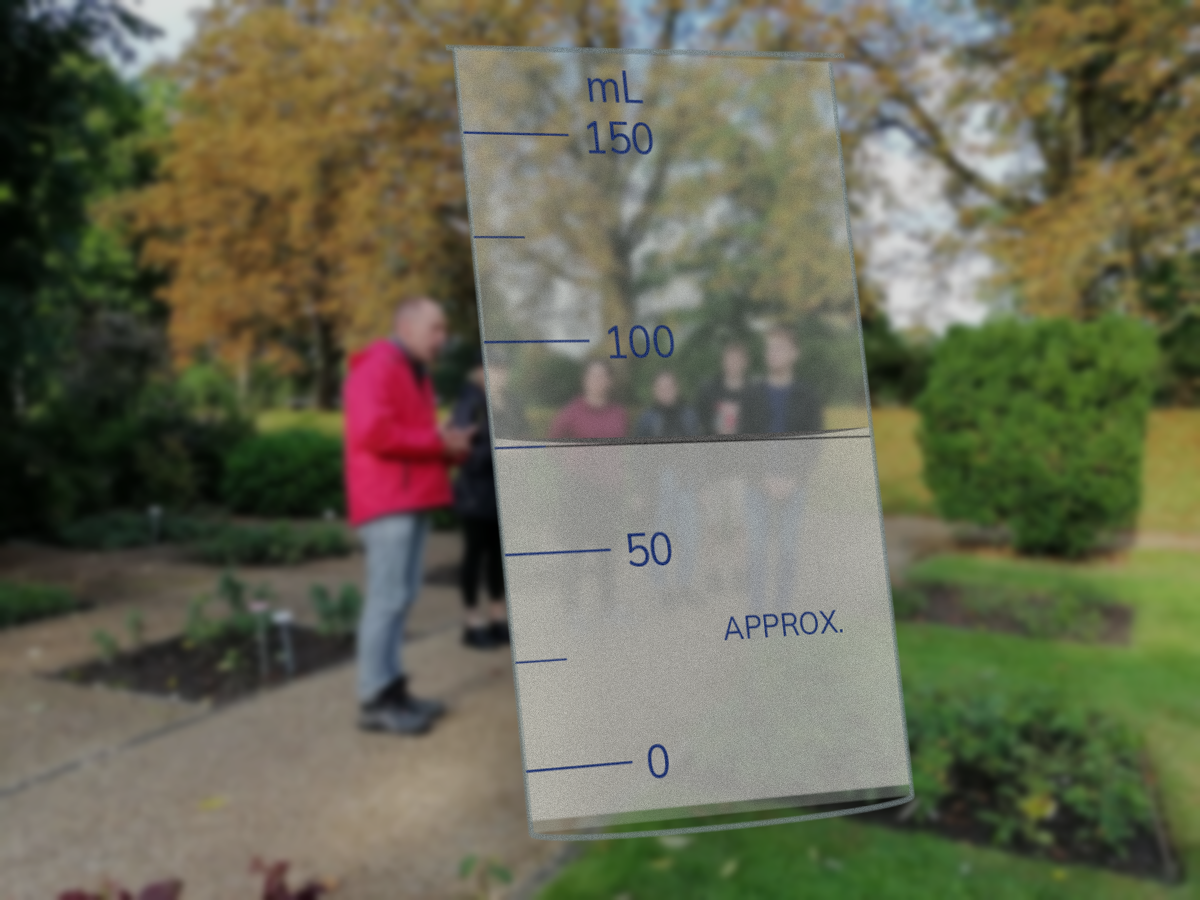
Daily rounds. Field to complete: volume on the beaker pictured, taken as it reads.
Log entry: 75 mL
